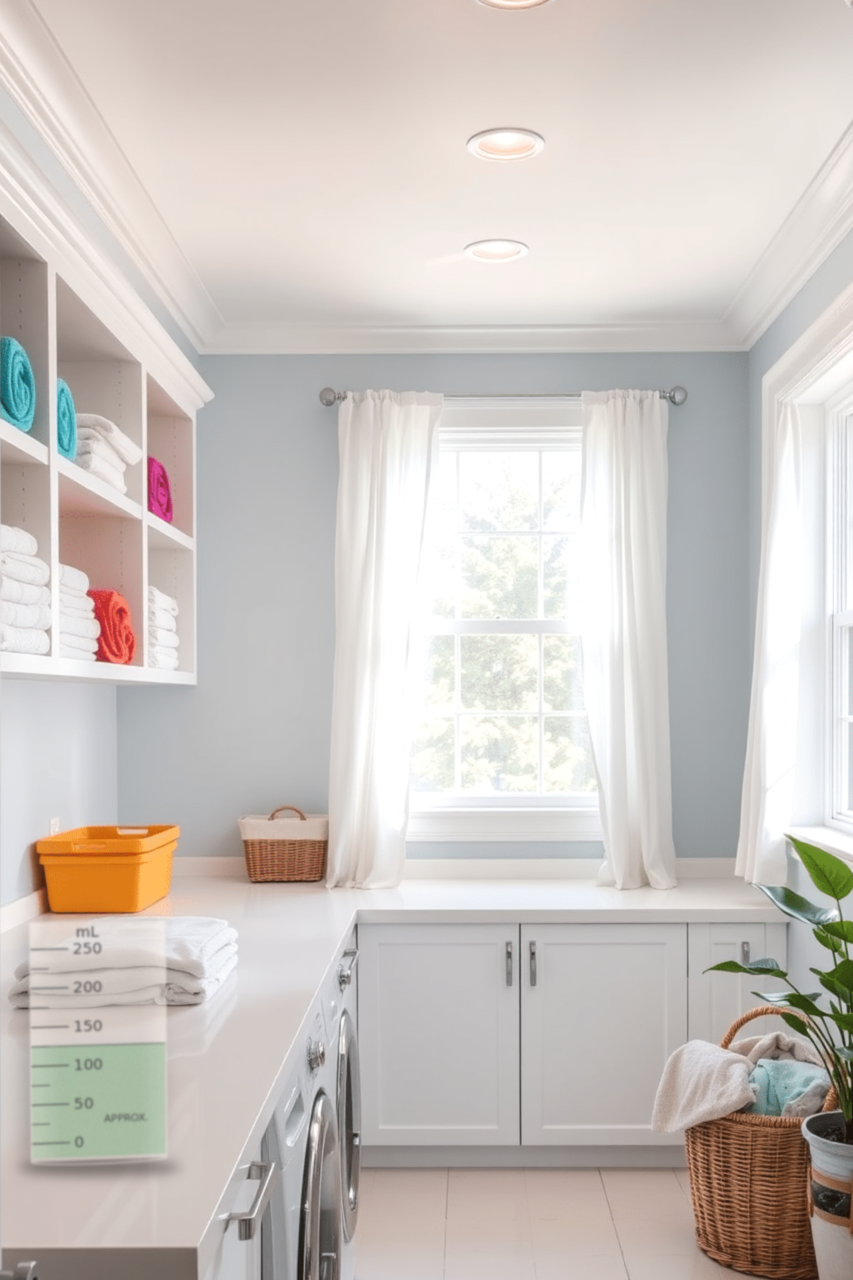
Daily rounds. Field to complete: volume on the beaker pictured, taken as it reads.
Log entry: 125 mL
